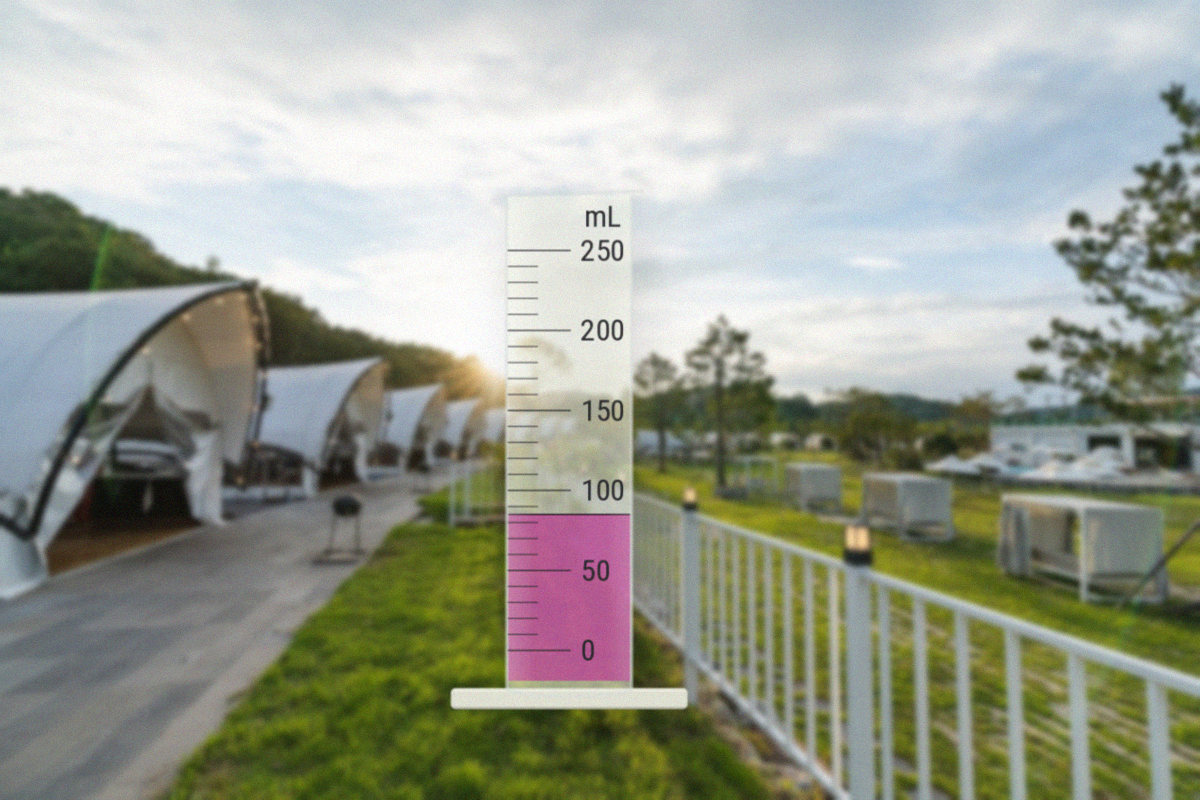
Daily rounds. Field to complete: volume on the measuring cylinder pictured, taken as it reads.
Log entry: 85 mL
